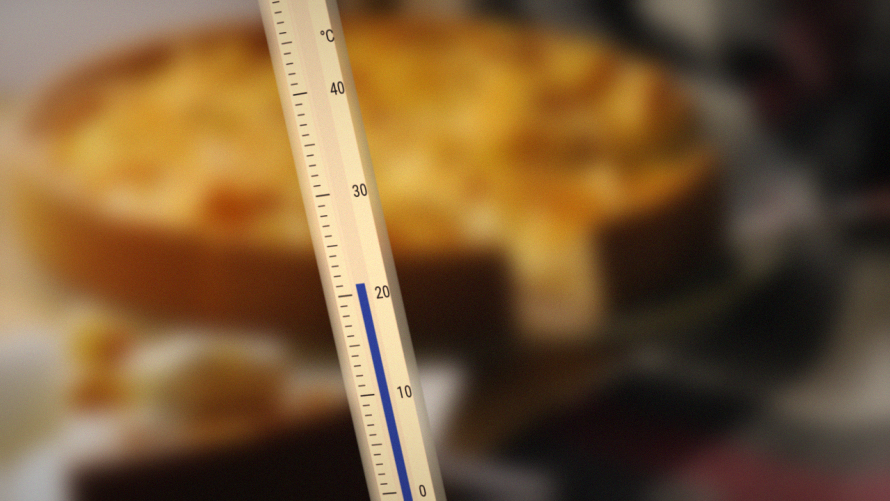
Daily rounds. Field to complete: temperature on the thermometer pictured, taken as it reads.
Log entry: 21 °C
